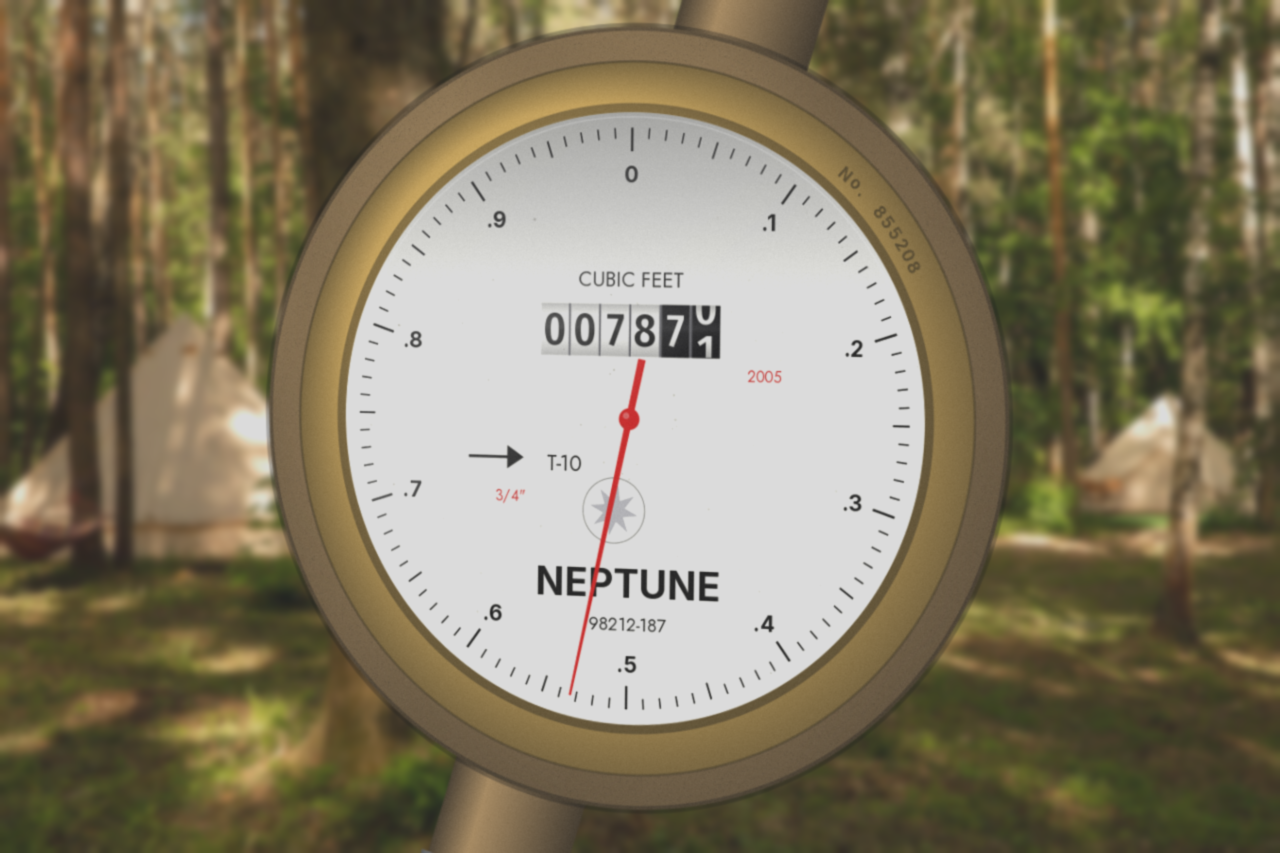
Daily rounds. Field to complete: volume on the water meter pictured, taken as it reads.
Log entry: 7870.53 ft³
